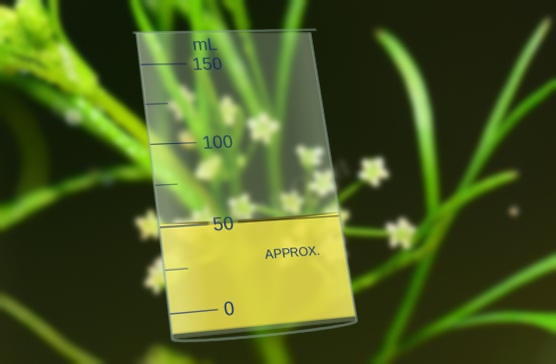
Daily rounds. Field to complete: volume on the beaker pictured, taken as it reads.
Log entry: 50 mL
